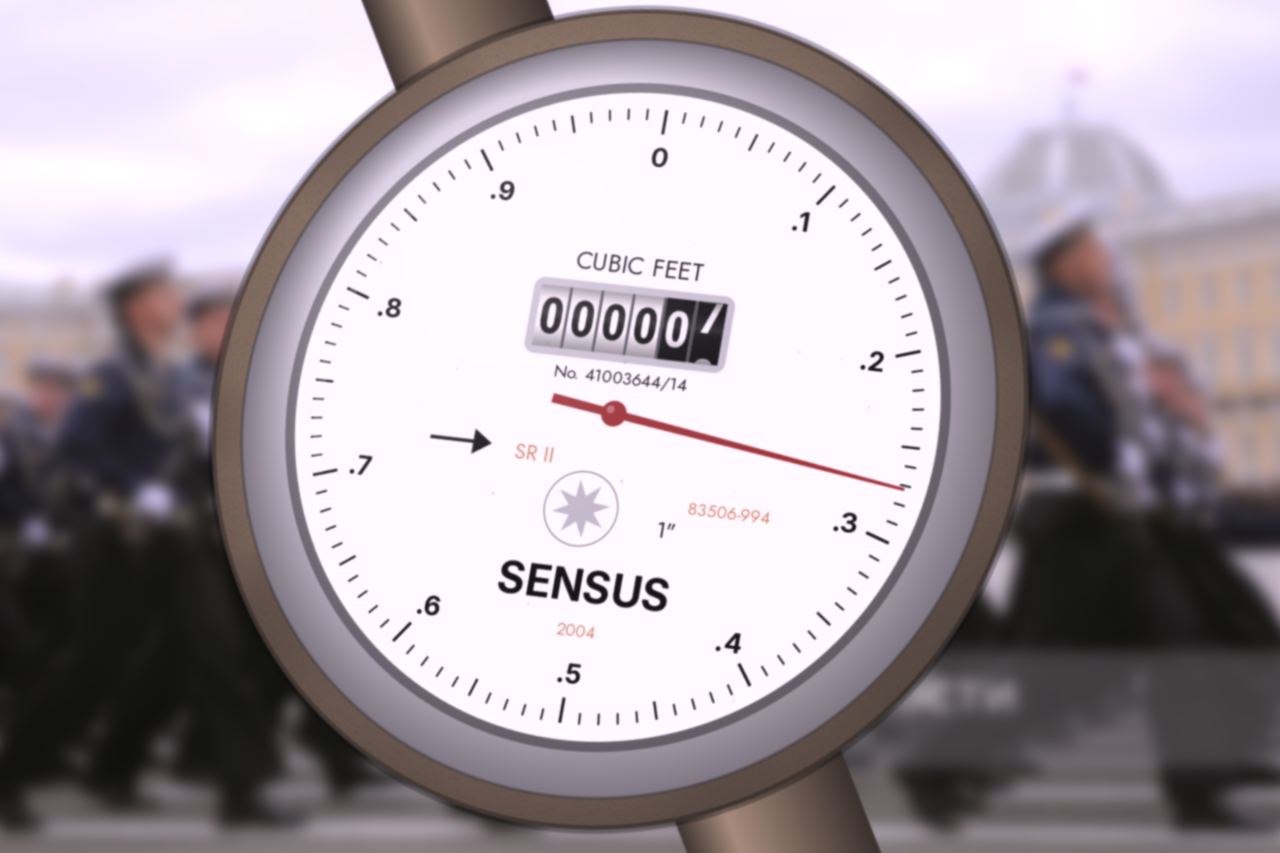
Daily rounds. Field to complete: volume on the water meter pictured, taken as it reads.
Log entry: 7.27 ft³
